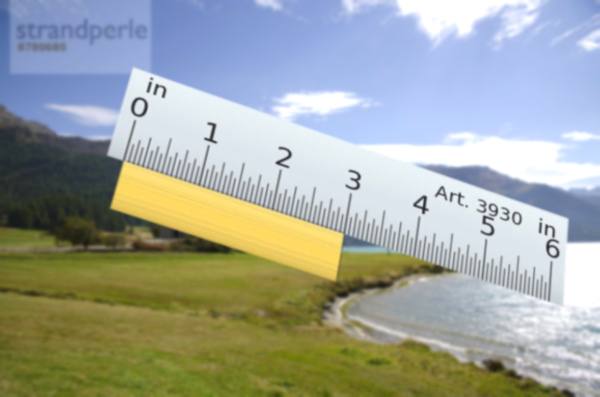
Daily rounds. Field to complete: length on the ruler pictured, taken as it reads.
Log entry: 3 in
